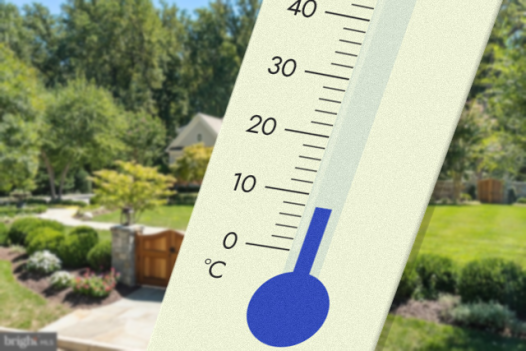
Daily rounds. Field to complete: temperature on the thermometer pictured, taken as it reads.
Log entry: 8 °C
